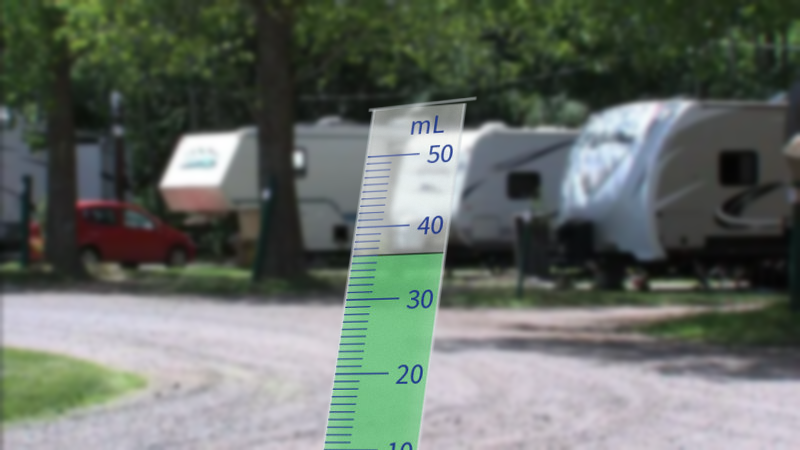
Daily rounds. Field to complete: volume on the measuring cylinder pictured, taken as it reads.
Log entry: 36 mL
